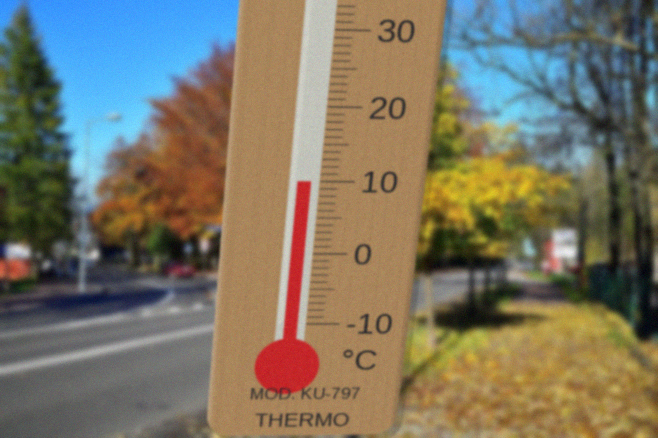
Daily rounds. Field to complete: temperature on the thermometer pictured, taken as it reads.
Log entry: 10 °C
